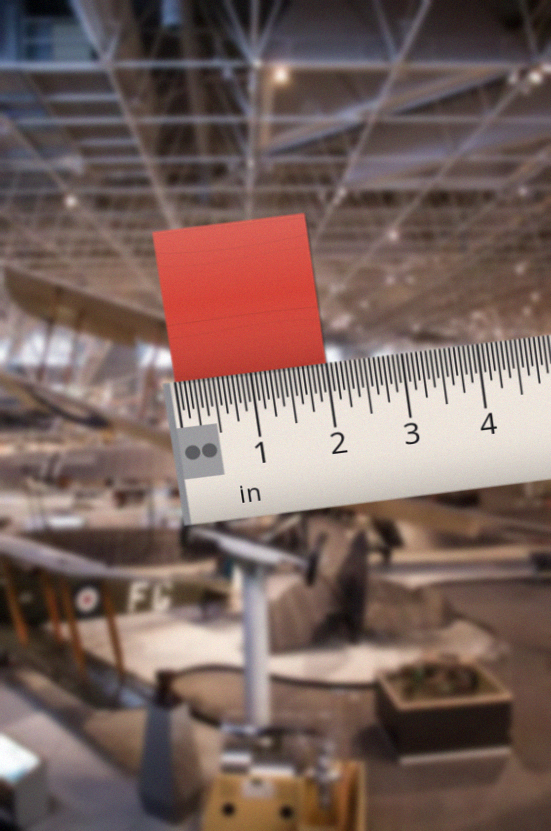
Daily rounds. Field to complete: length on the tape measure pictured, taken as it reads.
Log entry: 2 in
